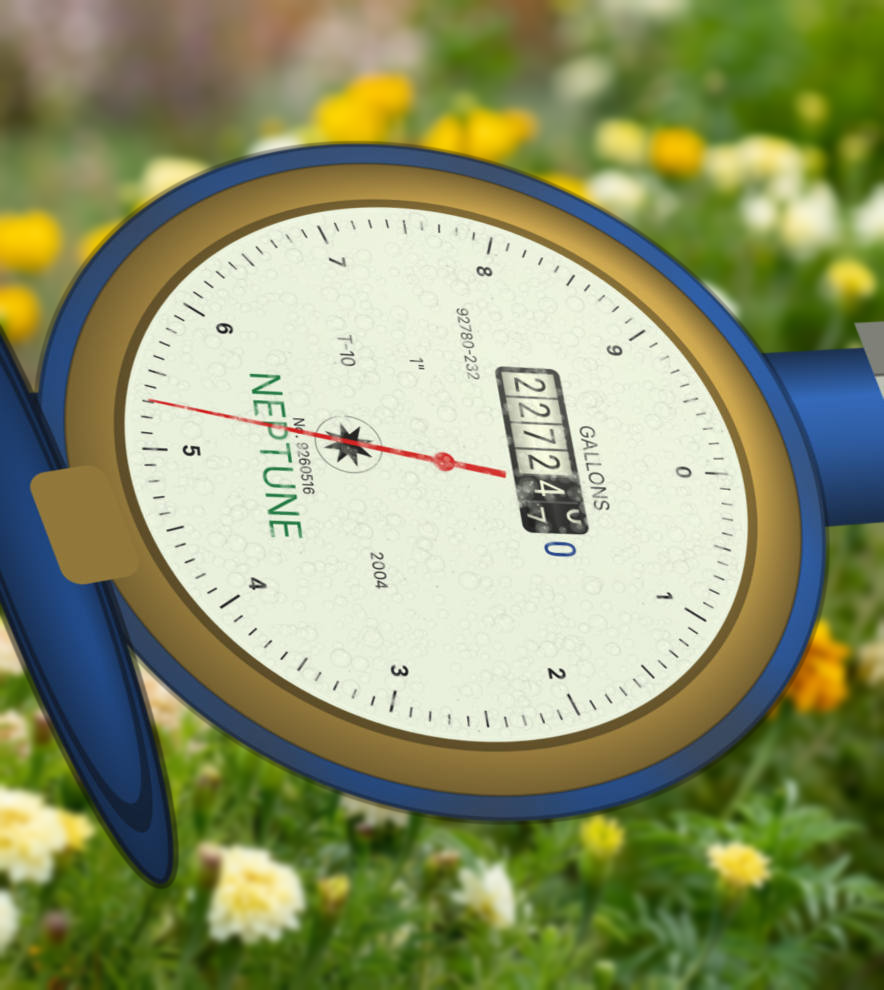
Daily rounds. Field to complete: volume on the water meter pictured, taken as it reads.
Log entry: 2272465.3 gal
